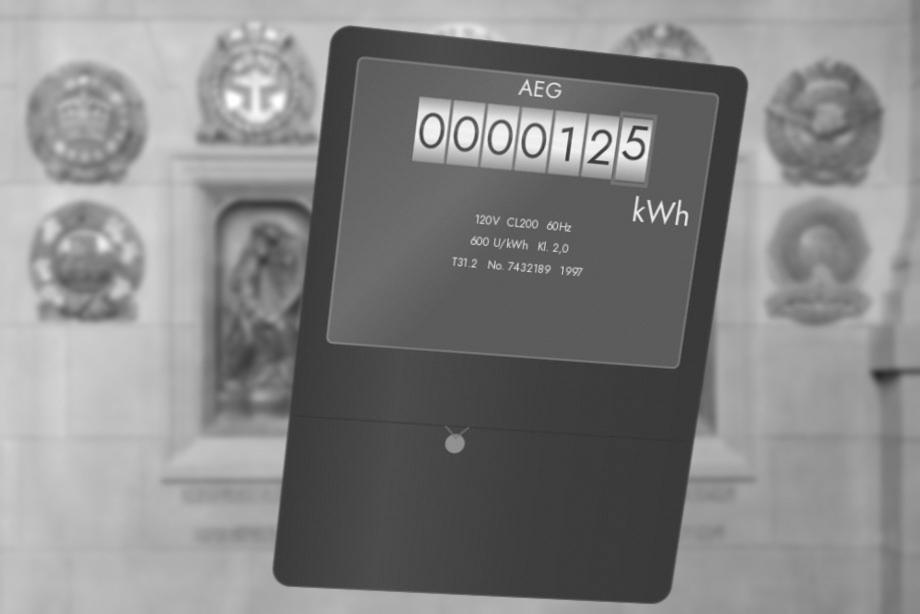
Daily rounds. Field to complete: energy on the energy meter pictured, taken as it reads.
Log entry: 12.5 kWh
